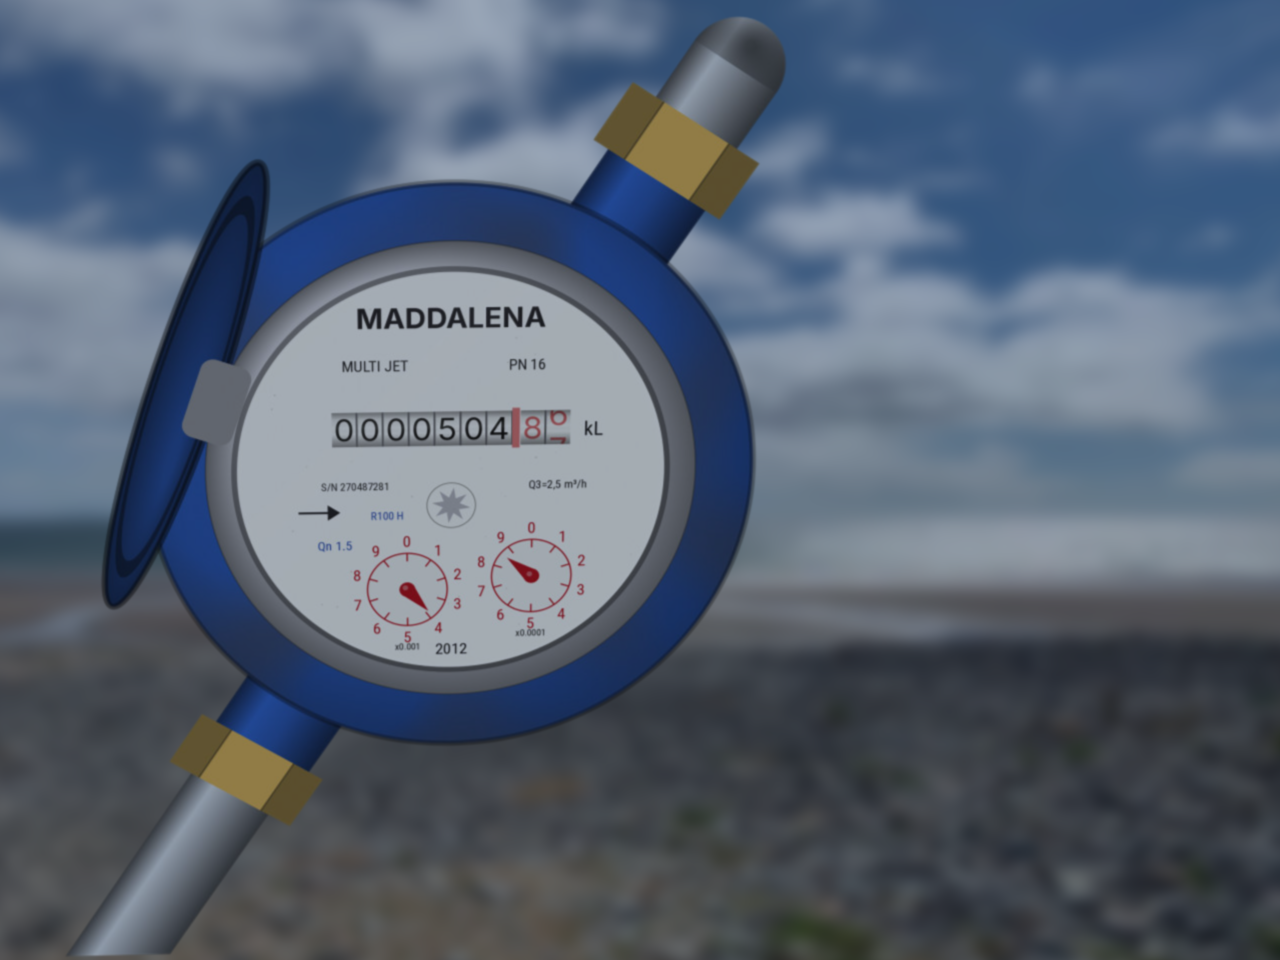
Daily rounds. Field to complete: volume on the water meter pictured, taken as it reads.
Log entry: 504.8638 kL
